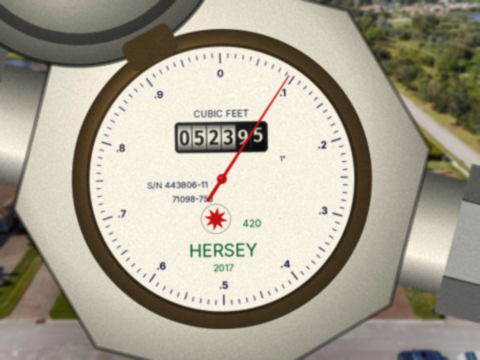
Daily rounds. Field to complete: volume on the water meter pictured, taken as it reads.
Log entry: 52395.09 ft³
